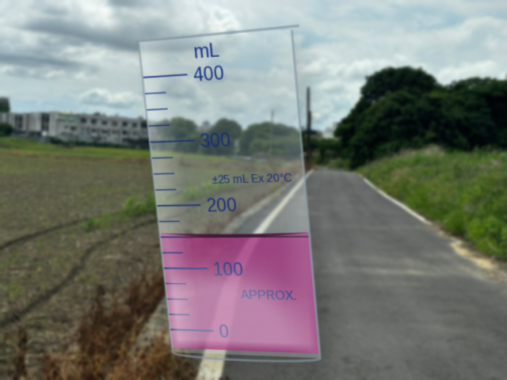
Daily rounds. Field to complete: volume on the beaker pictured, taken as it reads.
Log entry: 150 mL
